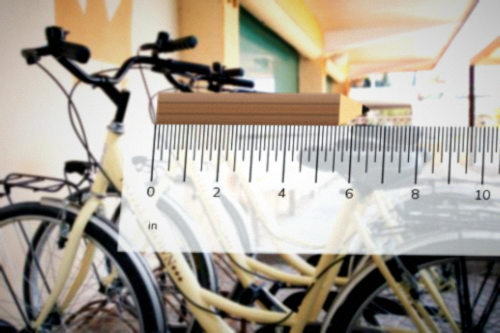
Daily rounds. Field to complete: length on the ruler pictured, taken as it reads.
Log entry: 6.5 in
